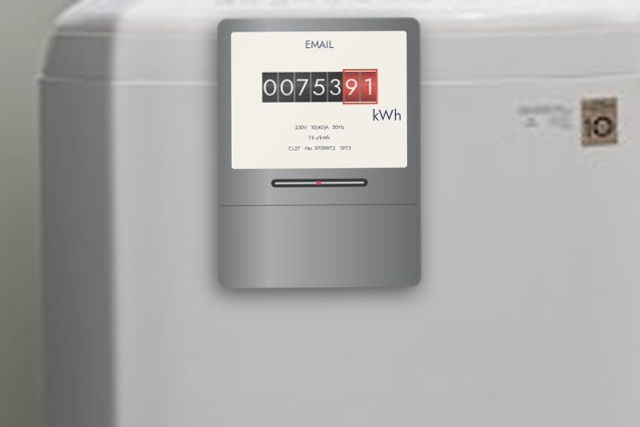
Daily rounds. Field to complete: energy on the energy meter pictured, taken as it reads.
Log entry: 753.91 kWh
